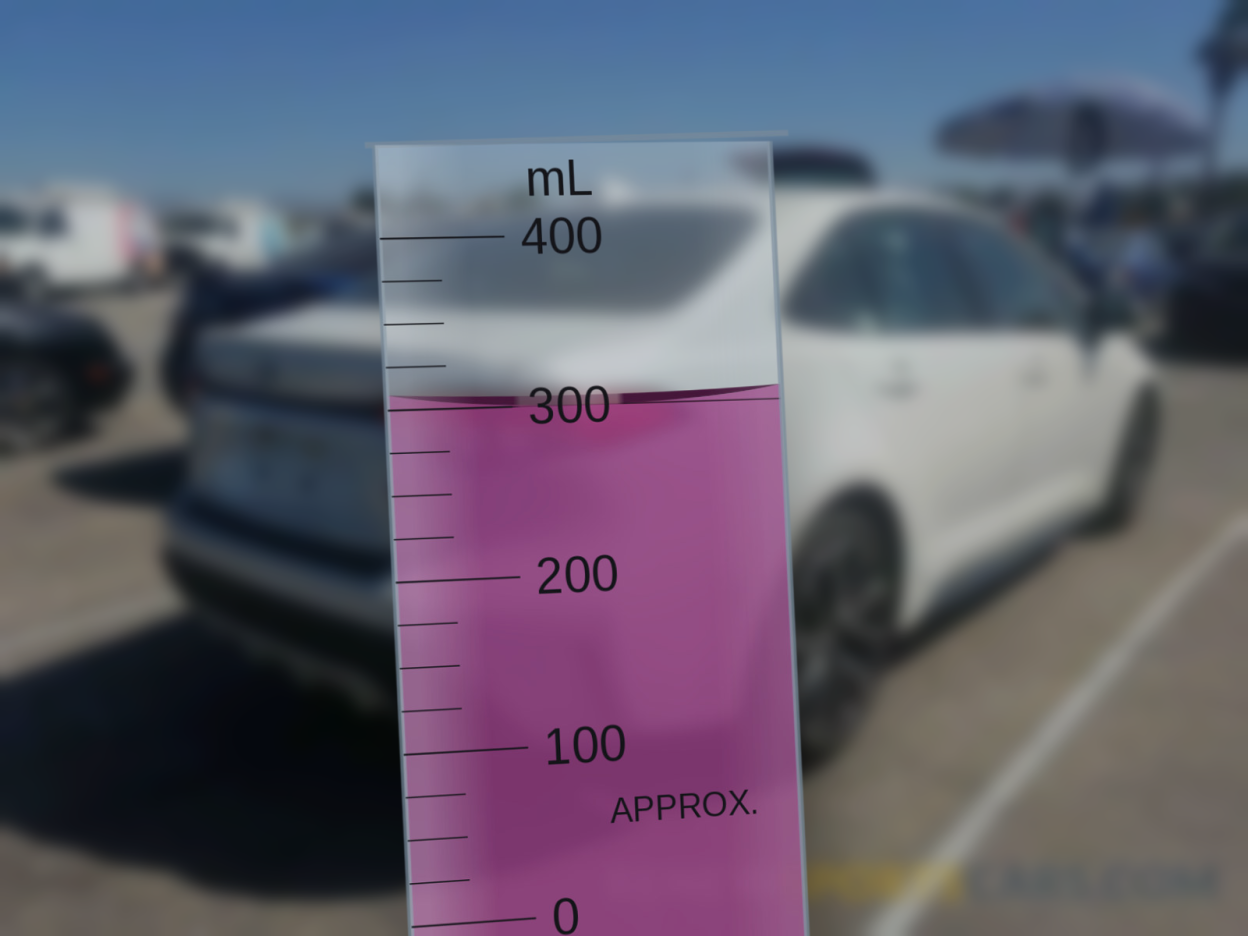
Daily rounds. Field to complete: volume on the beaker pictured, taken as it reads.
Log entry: 300 mL
